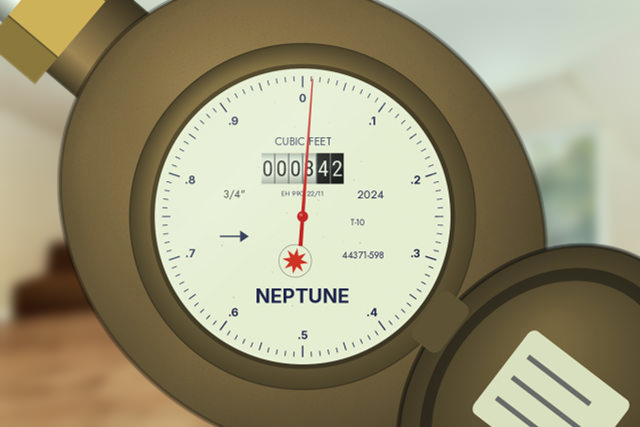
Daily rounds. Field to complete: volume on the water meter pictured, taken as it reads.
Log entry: 842.01 ft³
